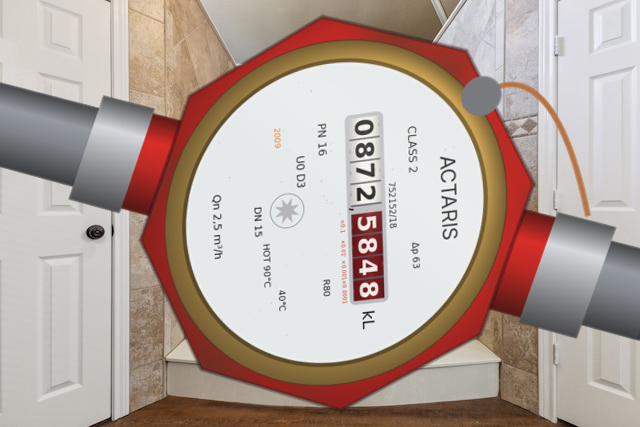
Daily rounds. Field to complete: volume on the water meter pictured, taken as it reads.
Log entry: 872.5848 kL
